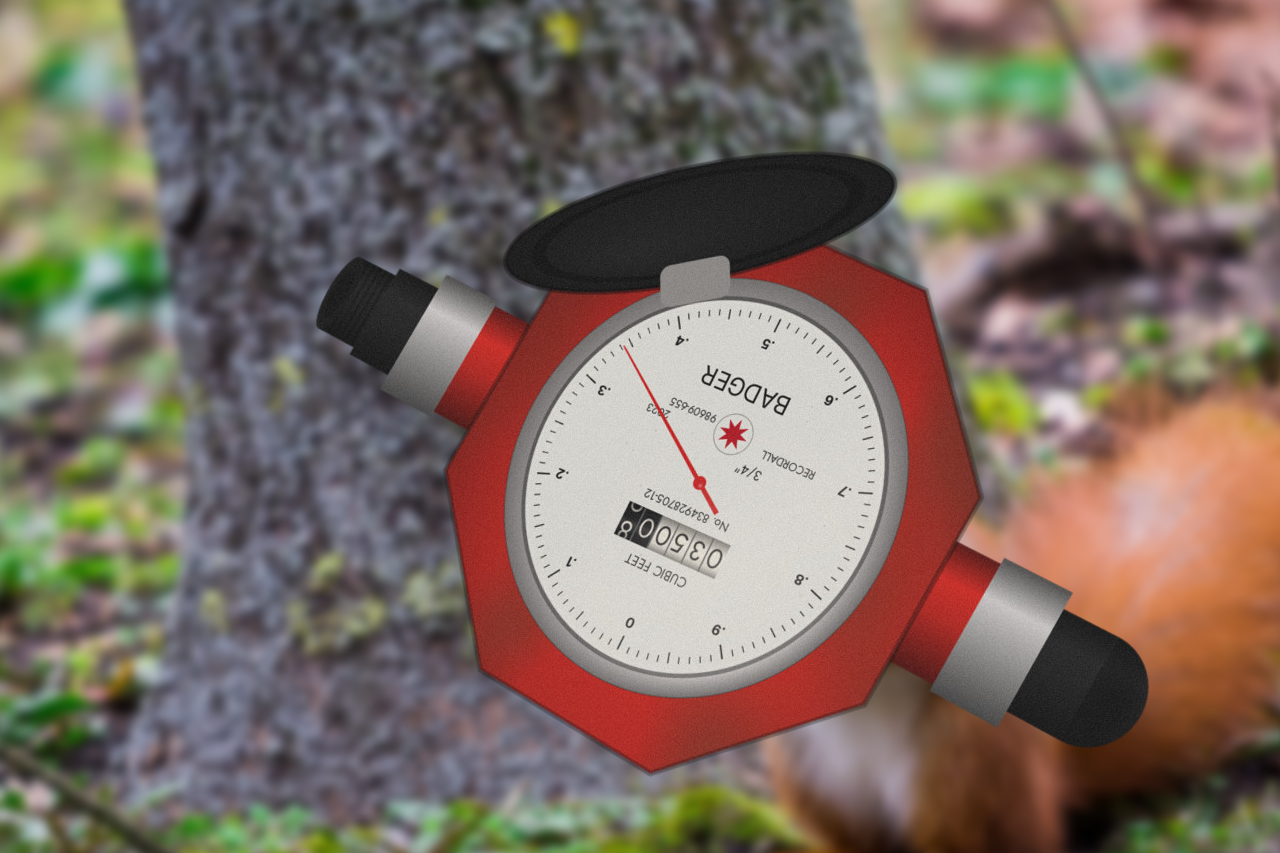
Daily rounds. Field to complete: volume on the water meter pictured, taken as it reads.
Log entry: 35008.34 ft³
